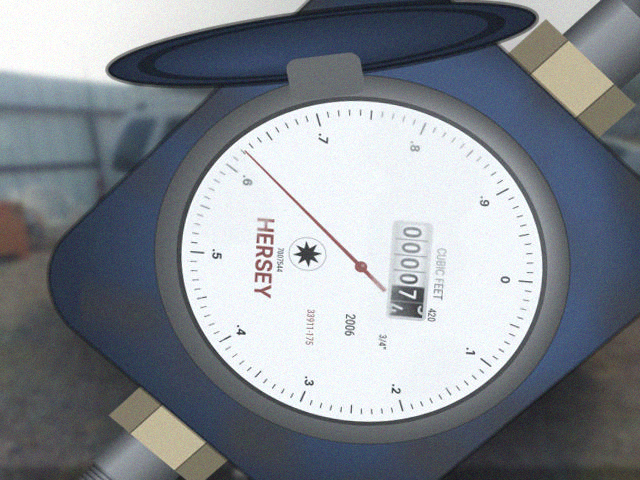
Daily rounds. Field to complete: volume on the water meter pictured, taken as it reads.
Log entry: 73.62 ft³
